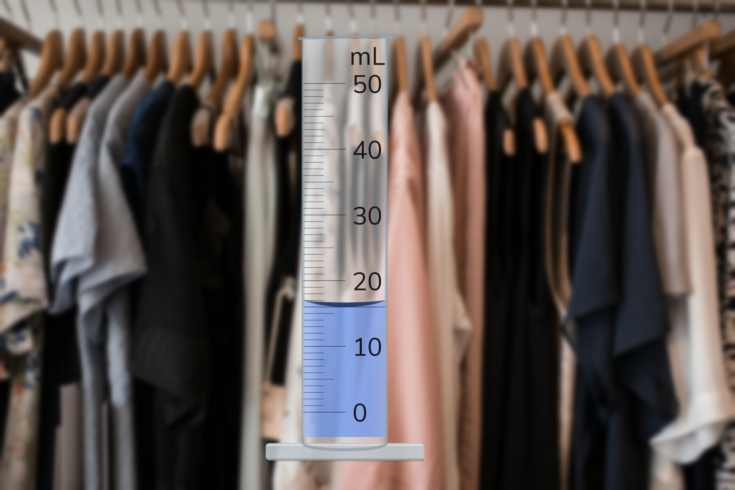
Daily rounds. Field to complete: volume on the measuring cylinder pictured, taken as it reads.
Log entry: 16 mL
